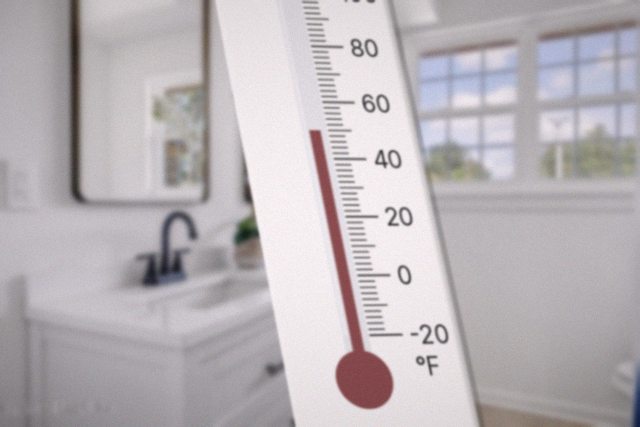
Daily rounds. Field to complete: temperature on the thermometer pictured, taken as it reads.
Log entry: 50 °F
